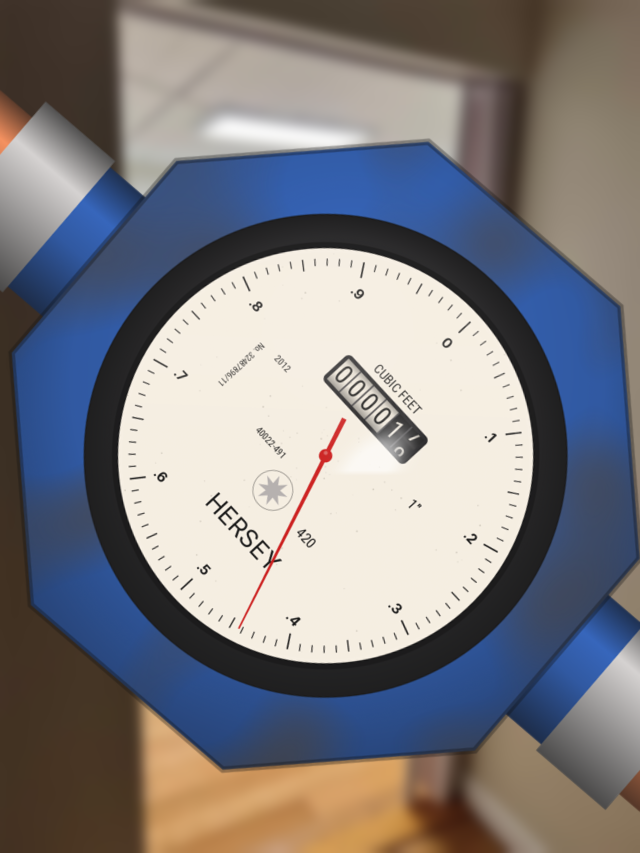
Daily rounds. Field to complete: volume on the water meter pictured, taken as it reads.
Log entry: 17.44 ft³
